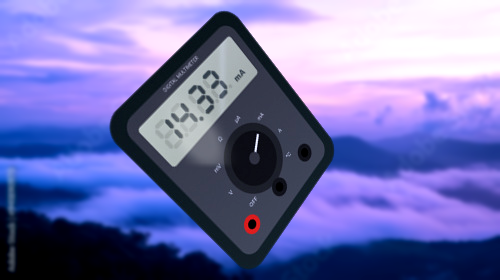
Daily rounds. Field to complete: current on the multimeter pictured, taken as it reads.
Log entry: 14.33 mA
